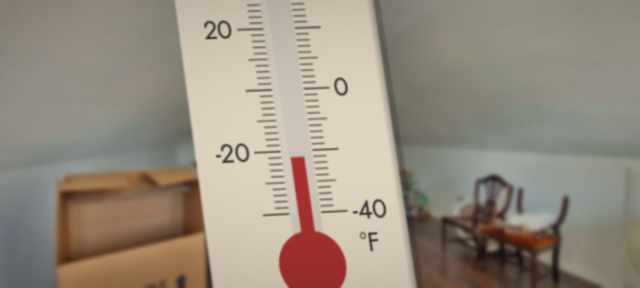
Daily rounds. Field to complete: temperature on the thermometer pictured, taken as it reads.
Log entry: -22 °F
